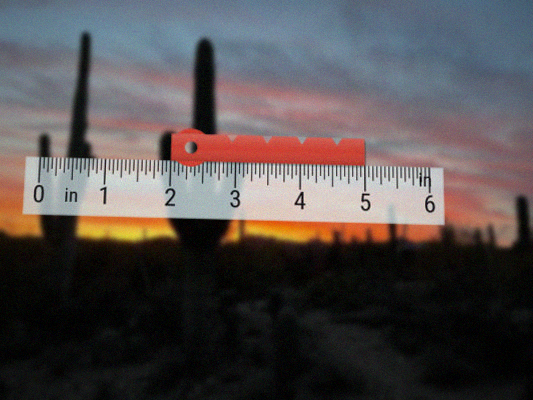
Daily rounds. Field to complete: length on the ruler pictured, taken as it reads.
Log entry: 3 in
